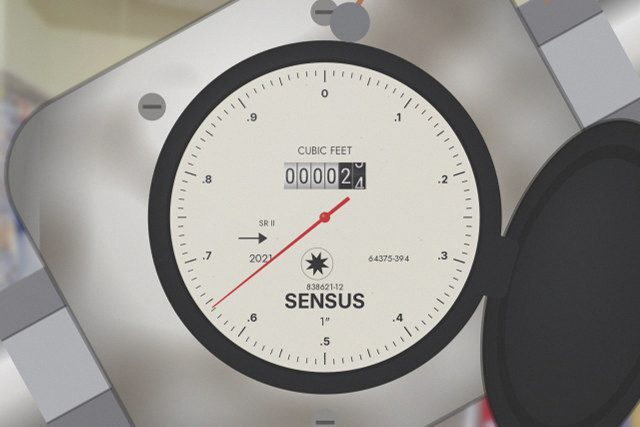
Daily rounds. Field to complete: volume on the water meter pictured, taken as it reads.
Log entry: 23.64 ft³
